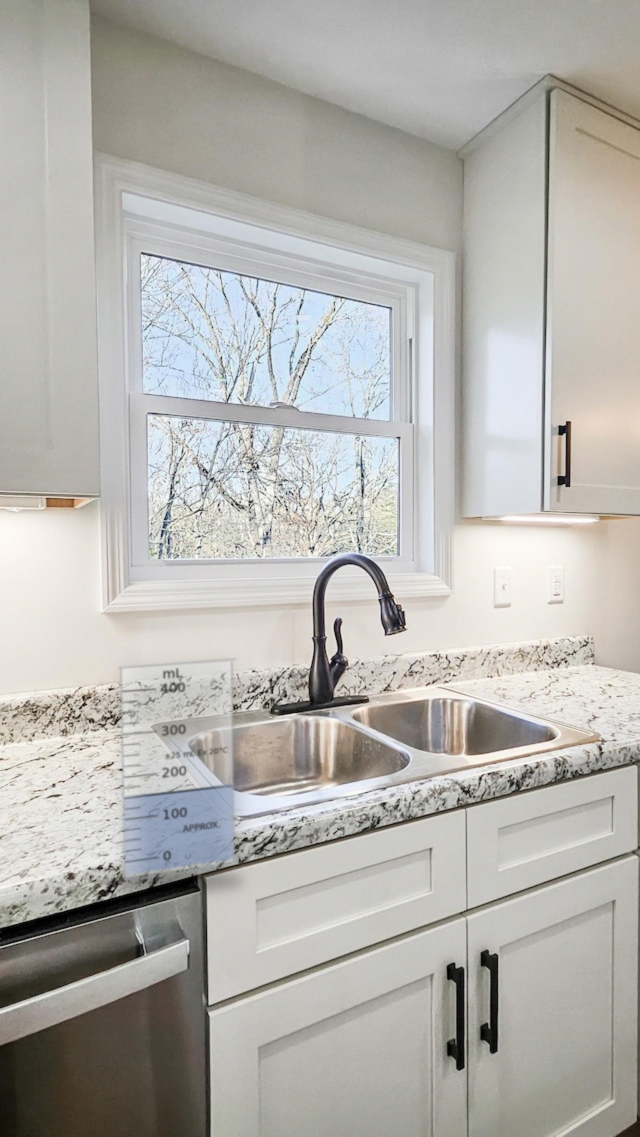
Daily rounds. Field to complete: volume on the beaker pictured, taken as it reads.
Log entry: 150 mL
